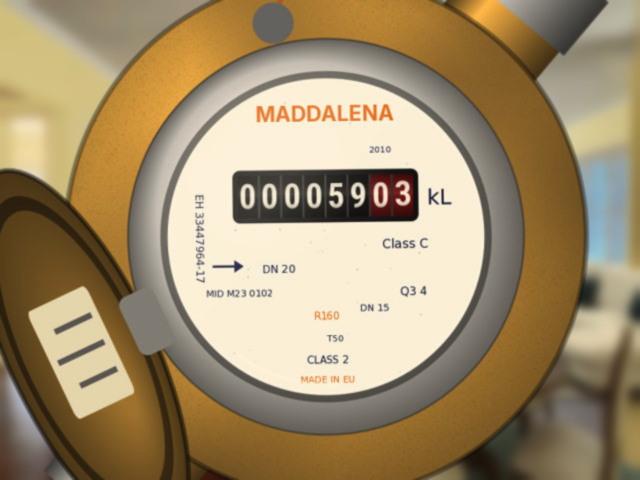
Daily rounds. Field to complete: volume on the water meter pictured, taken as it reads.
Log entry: 59.03 kL
